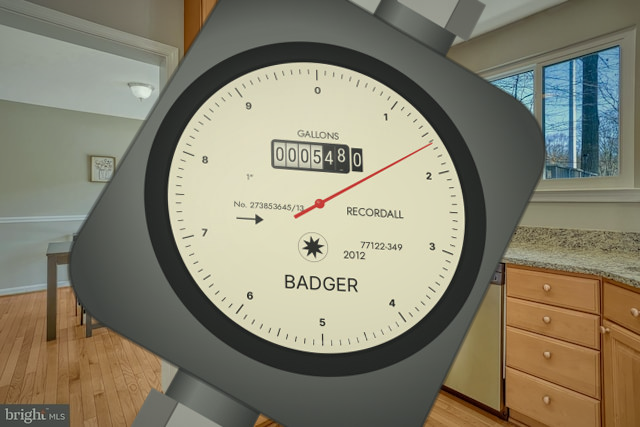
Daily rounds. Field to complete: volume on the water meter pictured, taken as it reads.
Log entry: 5481.6 gal
